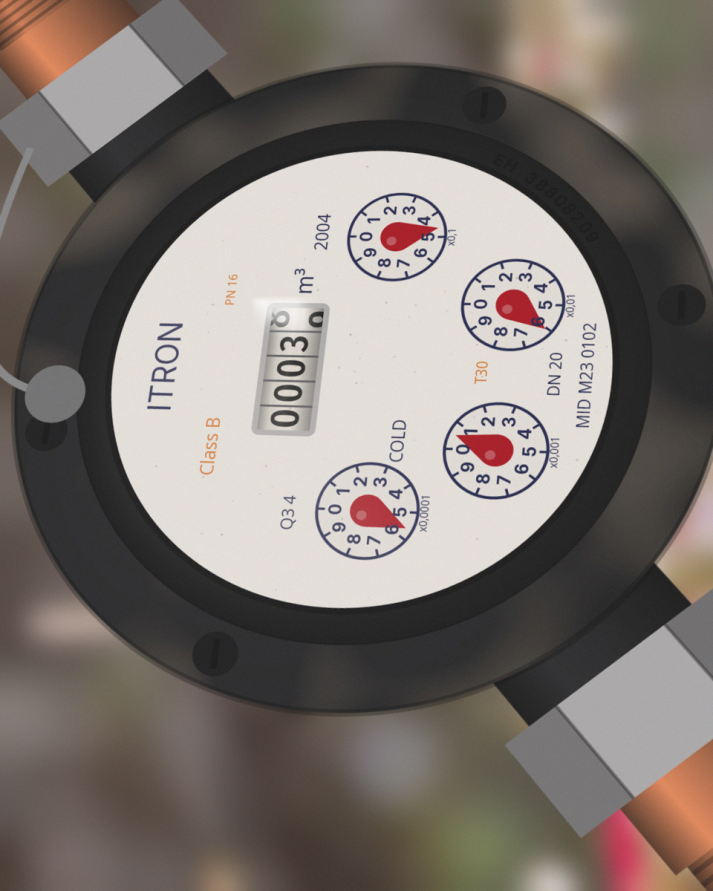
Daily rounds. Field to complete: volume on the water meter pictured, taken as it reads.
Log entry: 38.4605 m³
